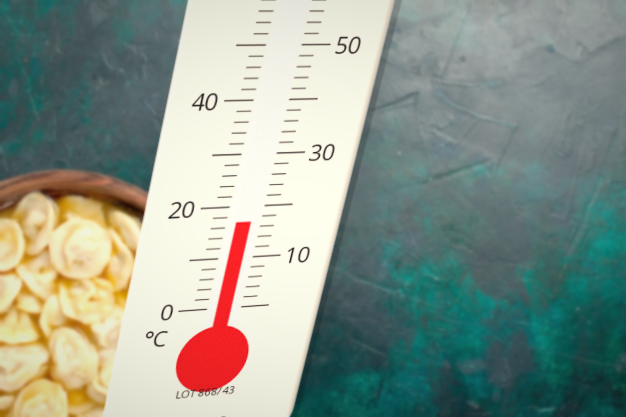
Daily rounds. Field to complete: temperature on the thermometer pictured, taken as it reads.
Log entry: 17 °C
